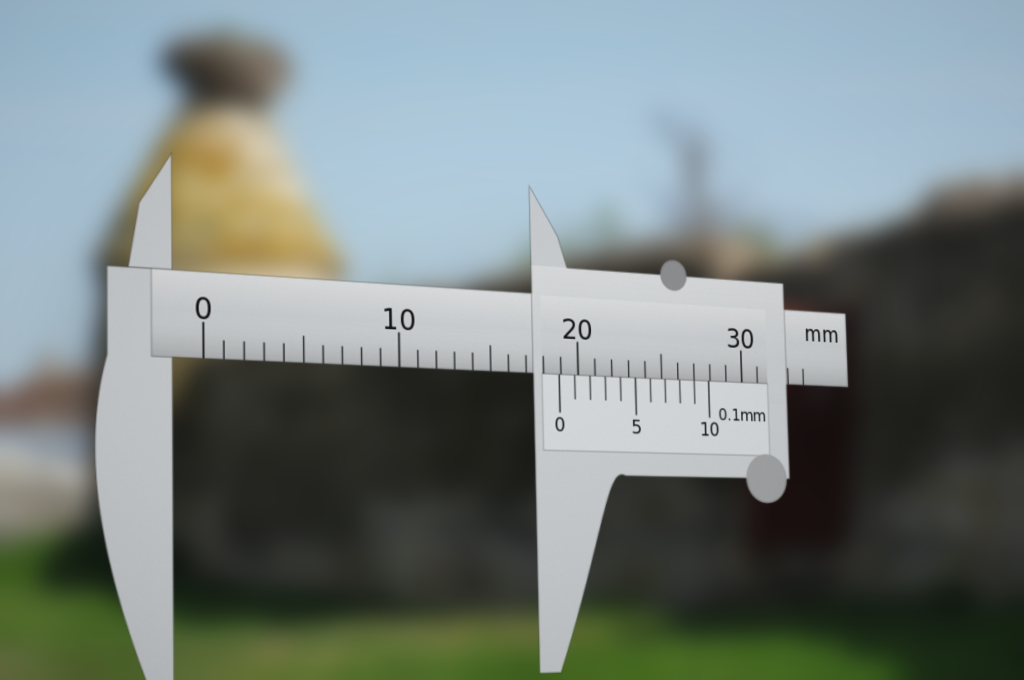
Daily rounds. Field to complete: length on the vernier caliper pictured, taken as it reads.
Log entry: 18.9 mm
